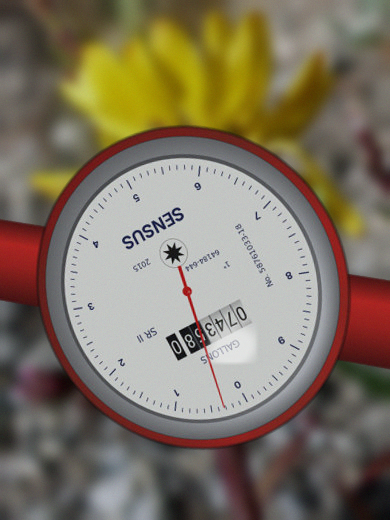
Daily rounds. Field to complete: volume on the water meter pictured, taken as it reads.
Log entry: 743580.3 gal
